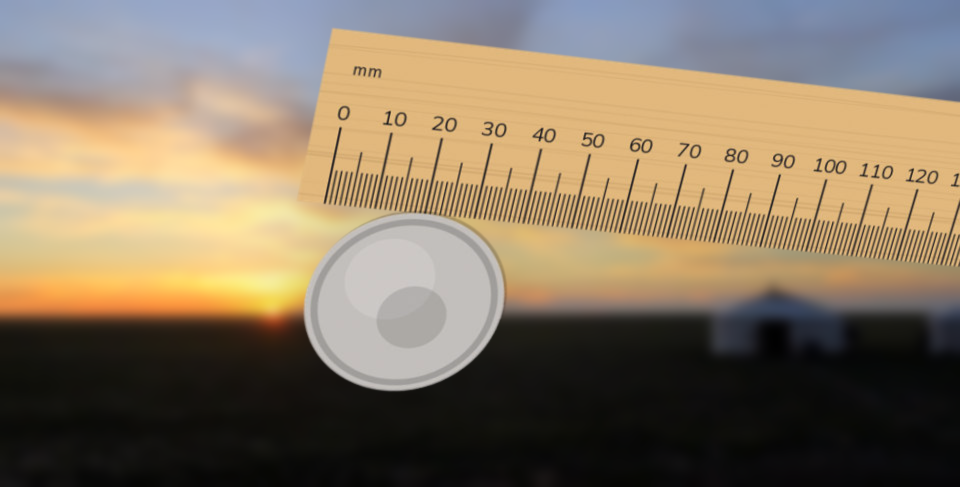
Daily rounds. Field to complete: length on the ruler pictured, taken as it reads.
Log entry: 40 mm
